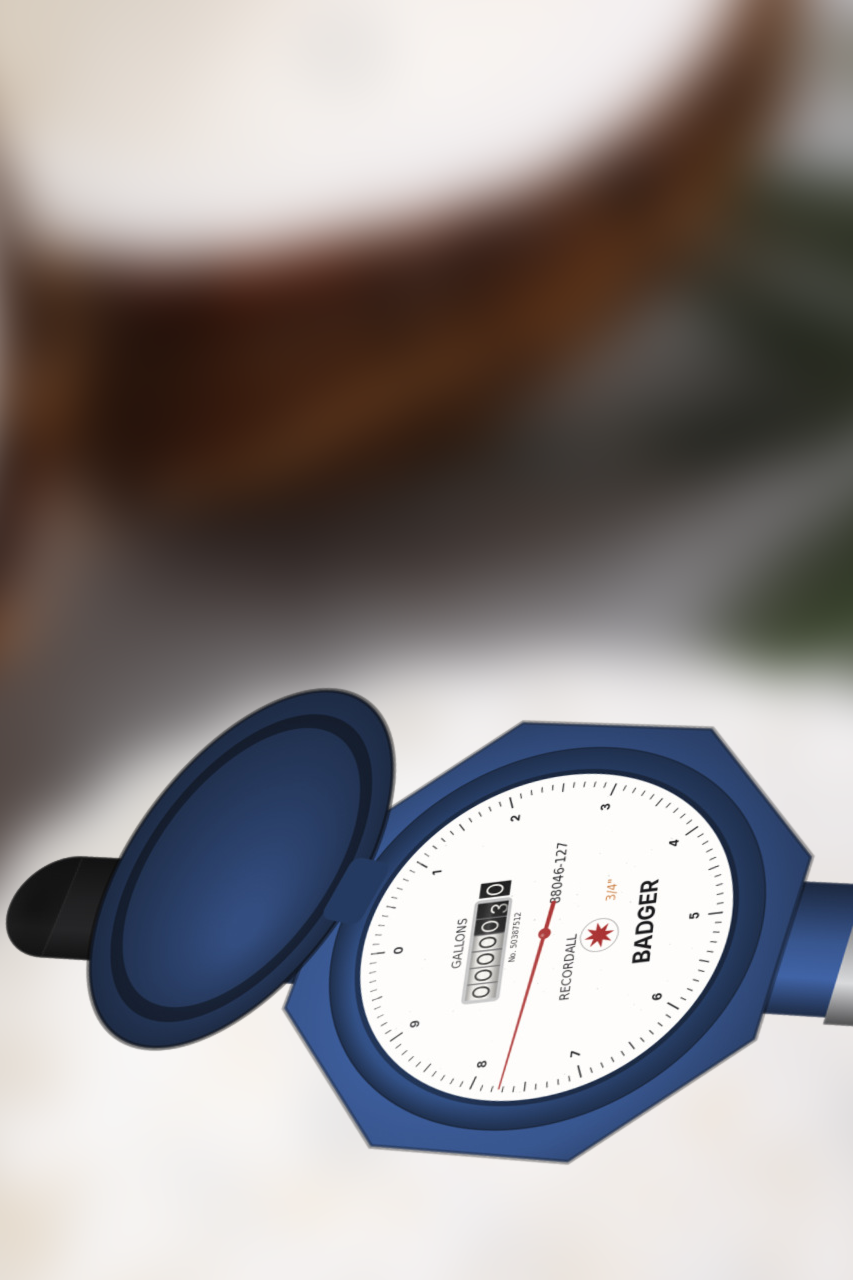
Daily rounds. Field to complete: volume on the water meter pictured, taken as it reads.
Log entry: 27.7 gal
